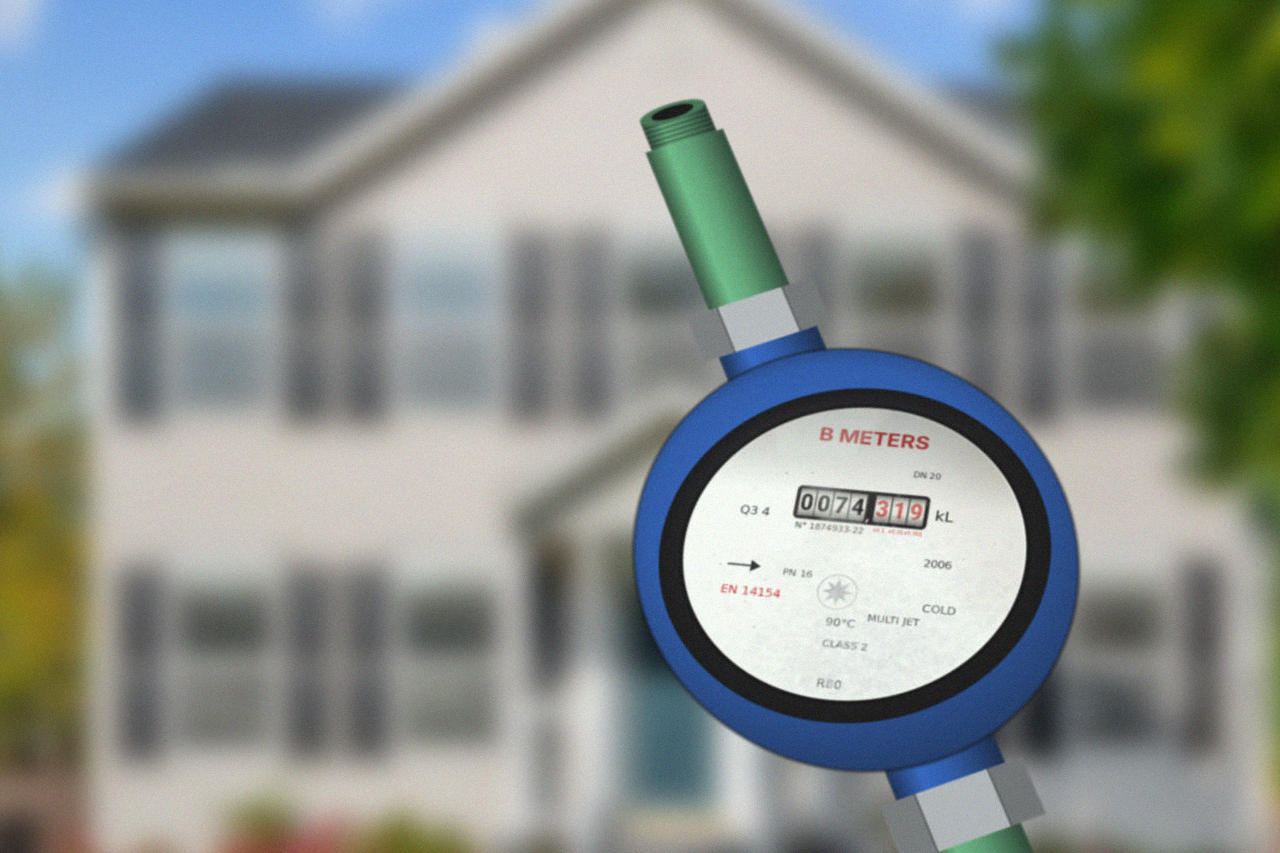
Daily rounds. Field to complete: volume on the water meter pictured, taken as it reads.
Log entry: 74.319 kL
